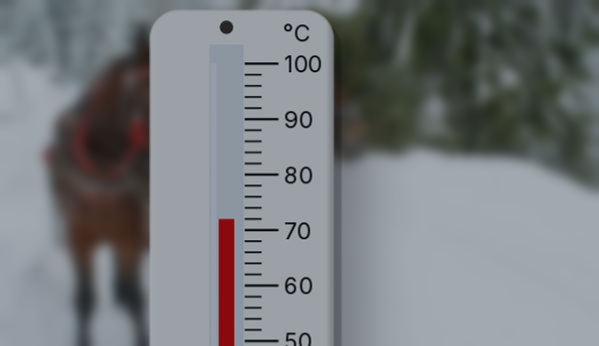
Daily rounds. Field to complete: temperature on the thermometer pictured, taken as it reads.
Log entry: 72 °C
